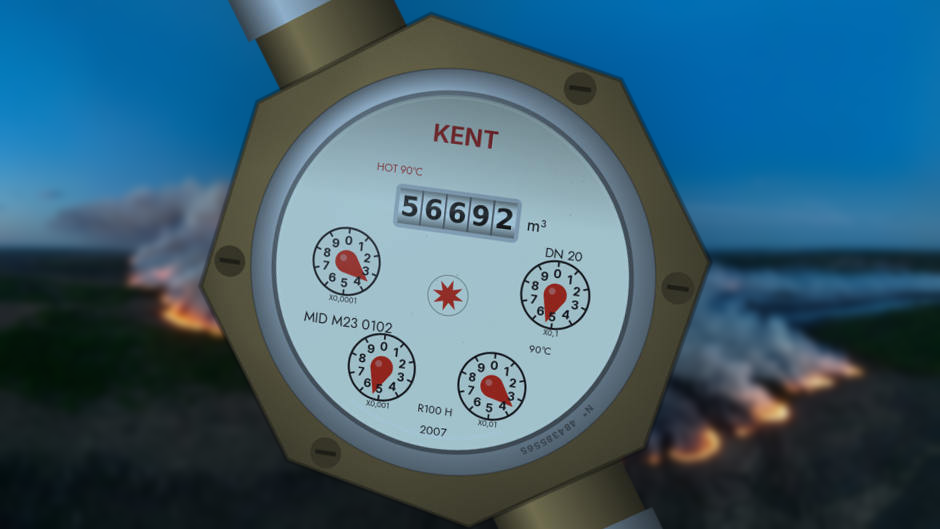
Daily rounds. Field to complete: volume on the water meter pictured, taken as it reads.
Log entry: 56692.5353 m³
